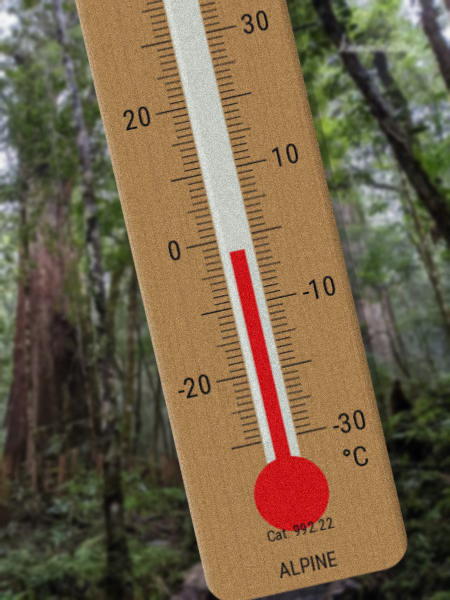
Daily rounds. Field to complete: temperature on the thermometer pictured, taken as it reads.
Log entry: -2 °C
